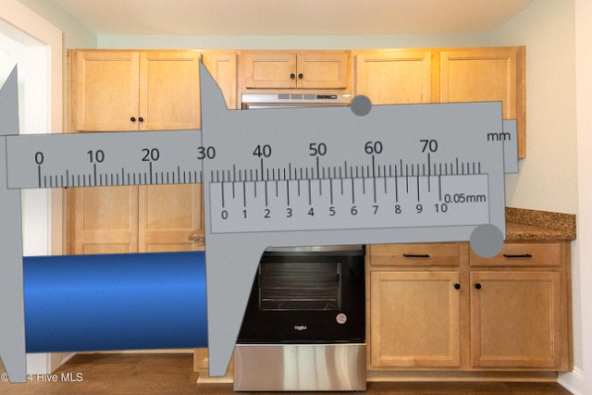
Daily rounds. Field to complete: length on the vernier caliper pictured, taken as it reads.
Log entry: 32.8 mm
